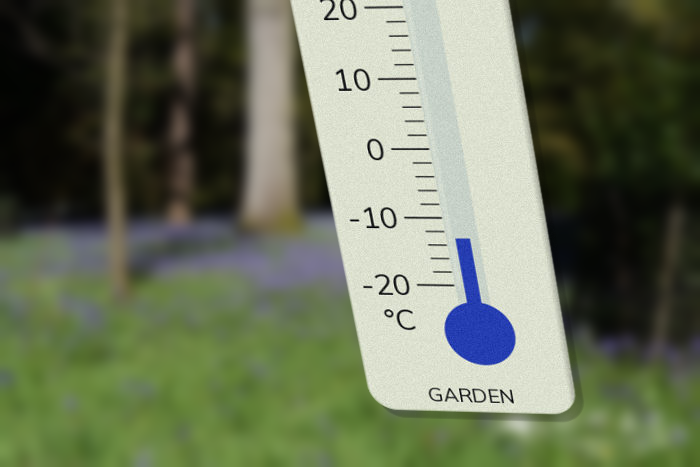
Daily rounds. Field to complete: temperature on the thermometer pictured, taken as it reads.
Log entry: -13 °C
